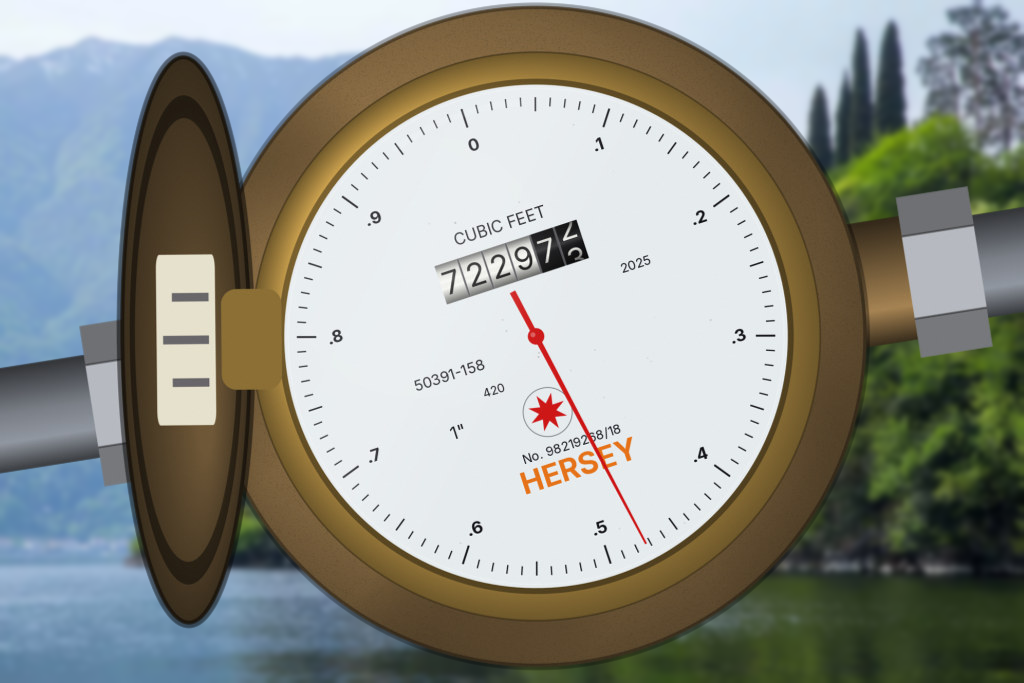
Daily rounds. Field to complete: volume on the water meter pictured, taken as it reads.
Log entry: 722972.47 ft³
